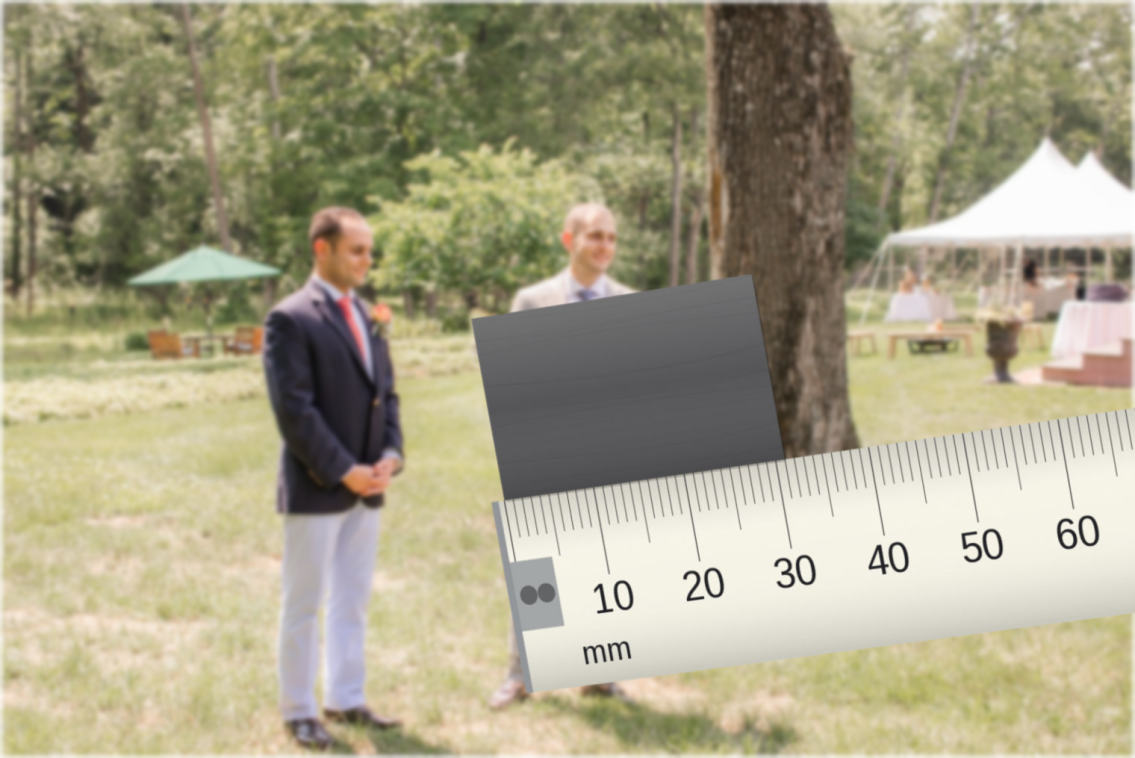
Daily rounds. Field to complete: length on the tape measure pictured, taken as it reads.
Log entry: 31 mm
